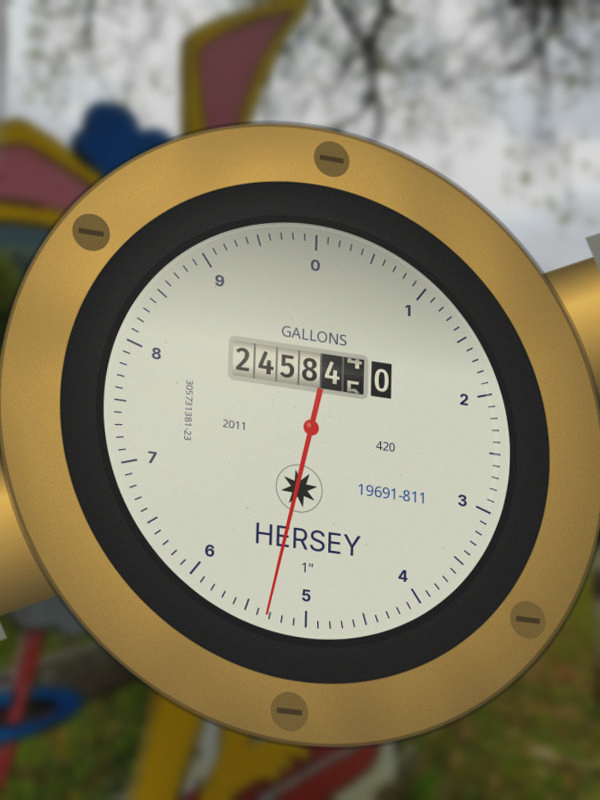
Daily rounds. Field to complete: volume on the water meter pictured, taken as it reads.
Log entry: 2458445.3 gal
